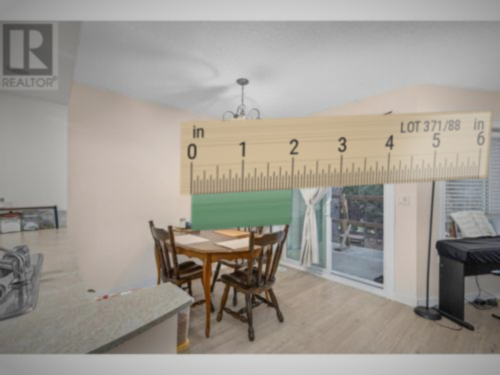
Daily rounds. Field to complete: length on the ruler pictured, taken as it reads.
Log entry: 2 in
